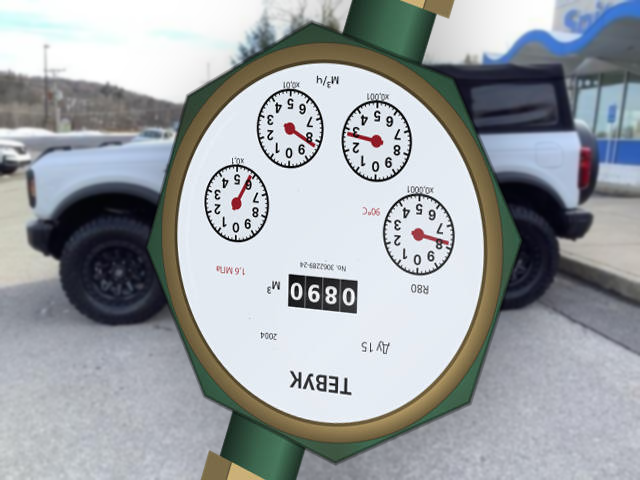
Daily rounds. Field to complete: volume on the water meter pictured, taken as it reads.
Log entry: 890.5827 m³
